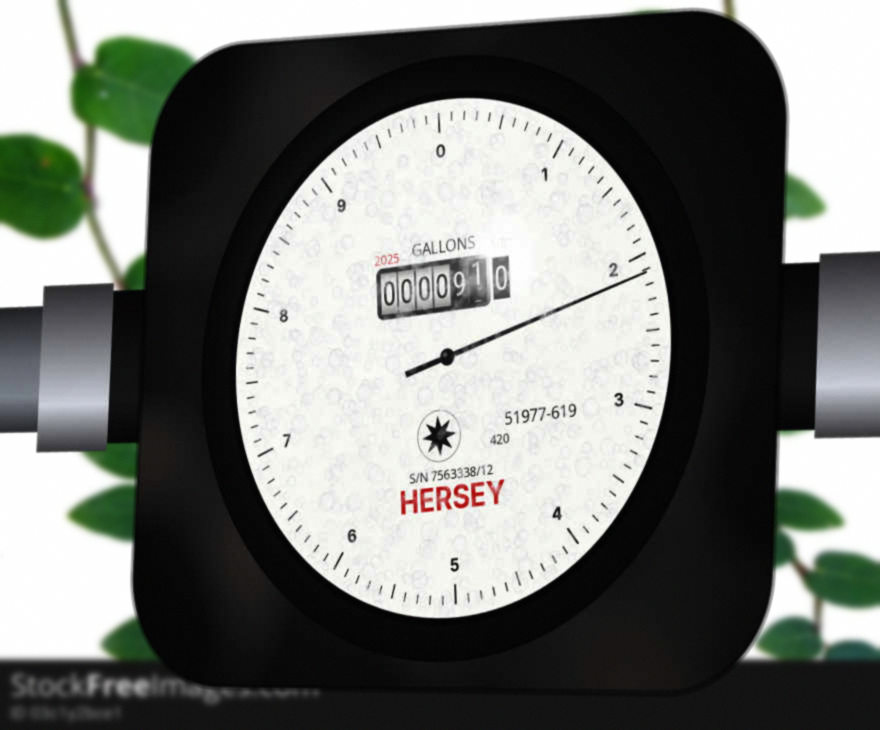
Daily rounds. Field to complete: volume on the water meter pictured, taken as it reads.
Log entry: 912.1 gal
